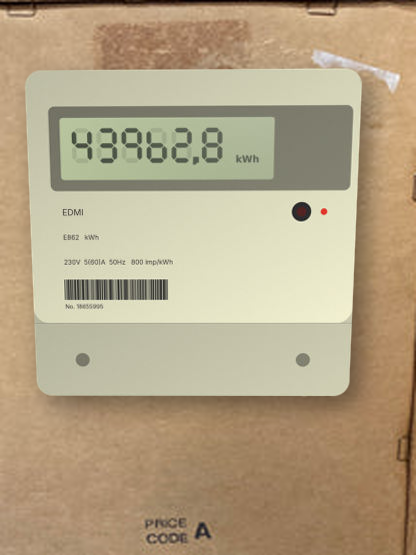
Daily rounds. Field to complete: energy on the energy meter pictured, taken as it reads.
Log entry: 43962.8 kWh
